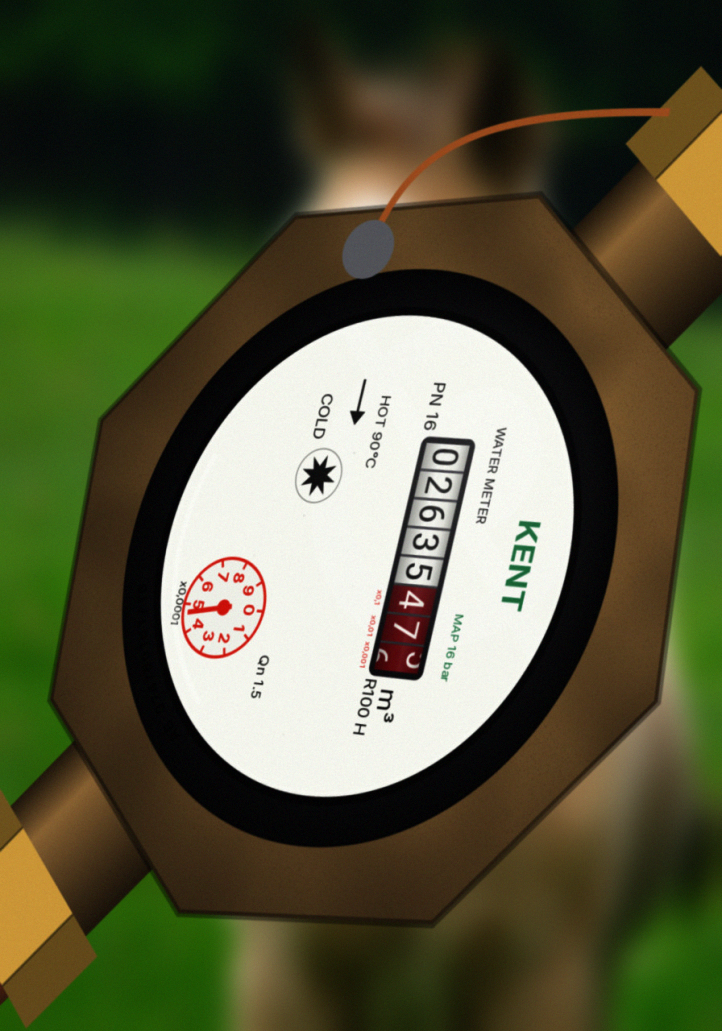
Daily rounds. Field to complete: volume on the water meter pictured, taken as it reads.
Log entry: 2635.4754 m³
